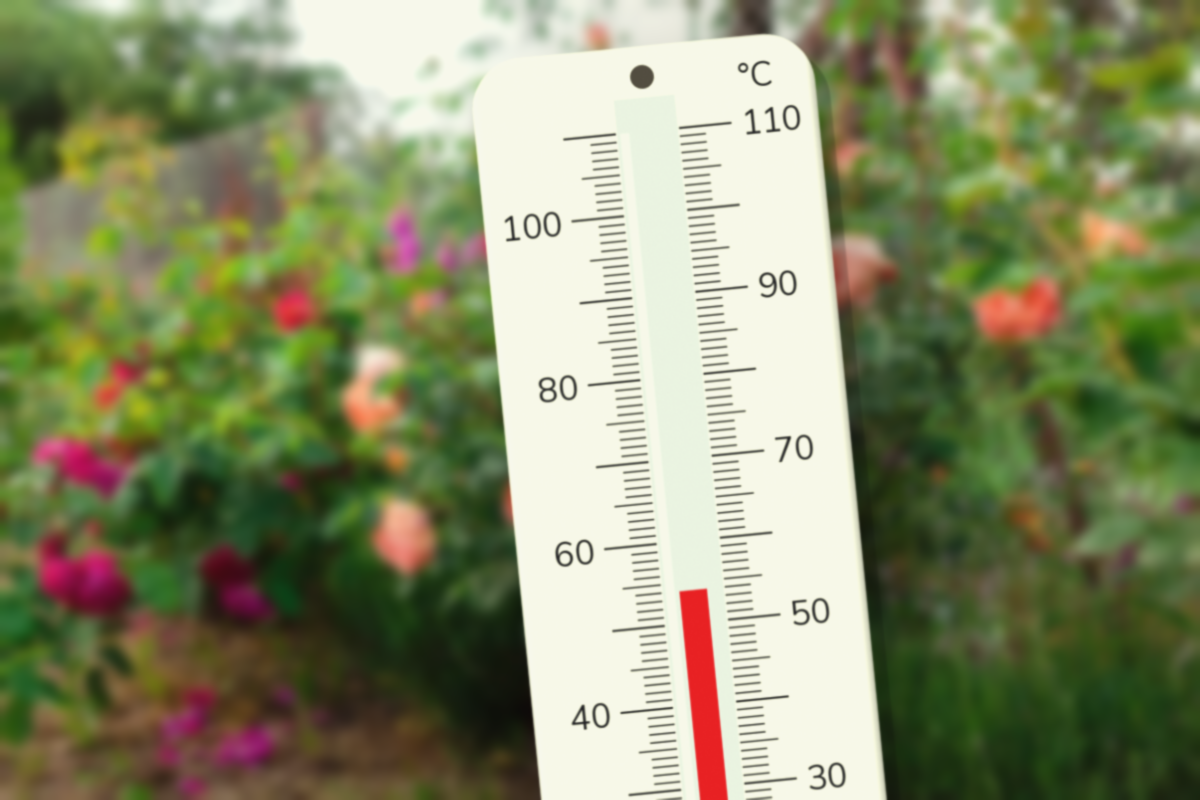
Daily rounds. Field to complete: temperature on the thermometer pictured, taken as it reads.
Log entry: 54 °C
